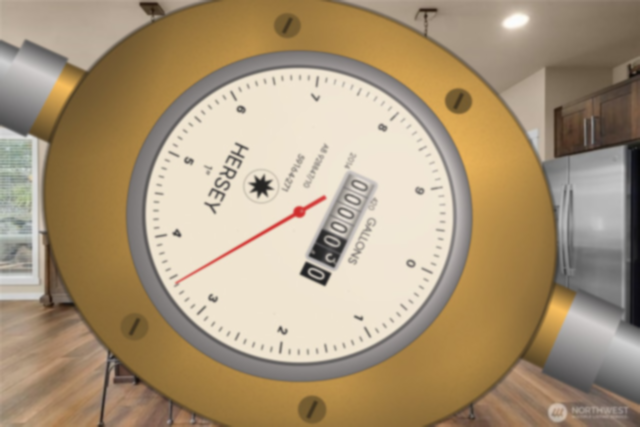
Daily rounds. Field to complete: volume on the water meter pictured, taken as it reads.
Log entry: 33.4 gal
